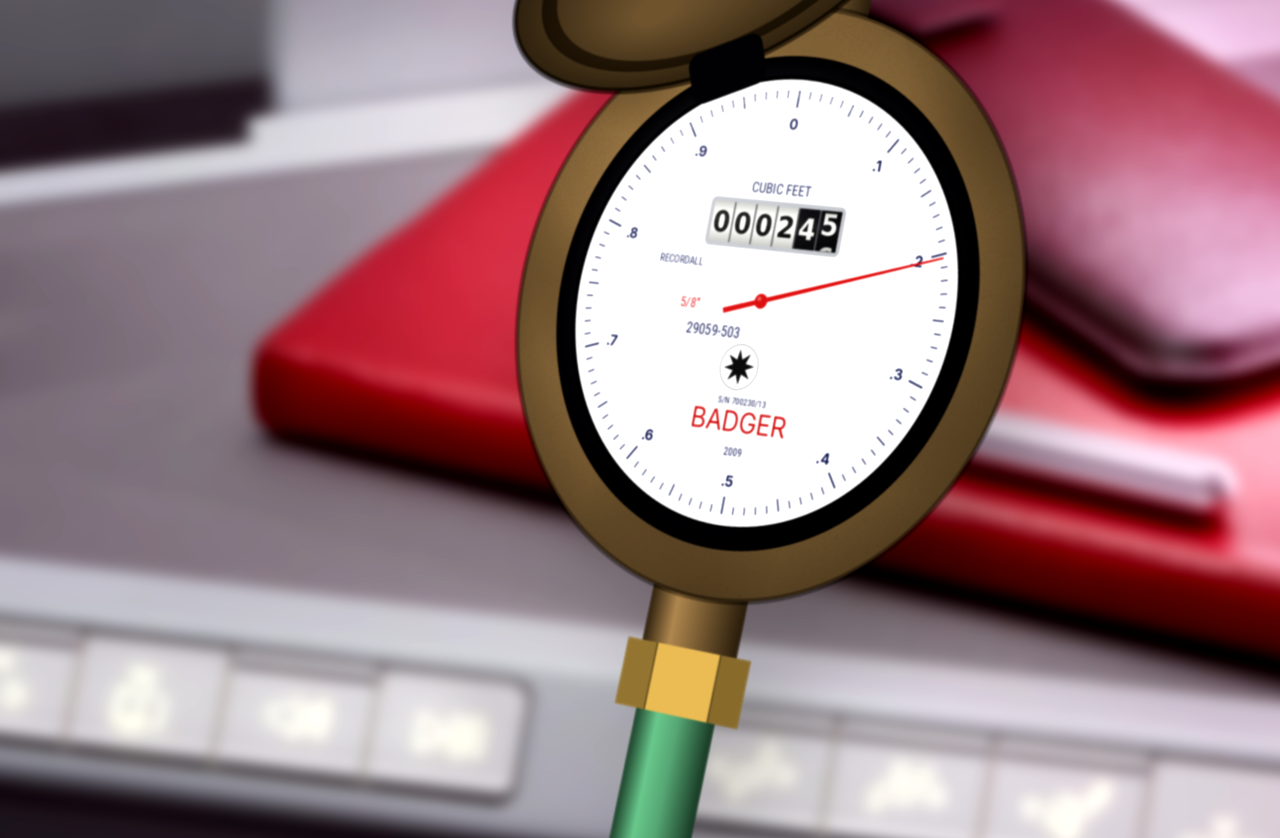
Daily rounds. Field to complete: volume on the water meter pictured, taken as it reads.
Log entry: 245.20 ft³
